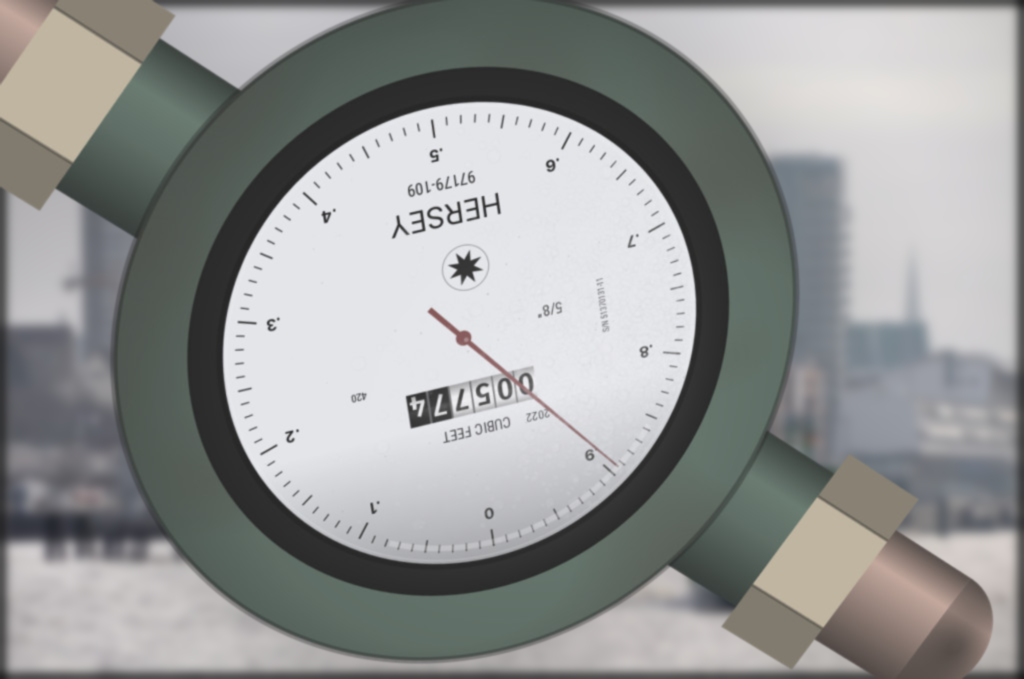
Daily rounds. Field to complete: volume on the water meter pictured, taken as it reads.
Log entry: 5773.89 ft³
